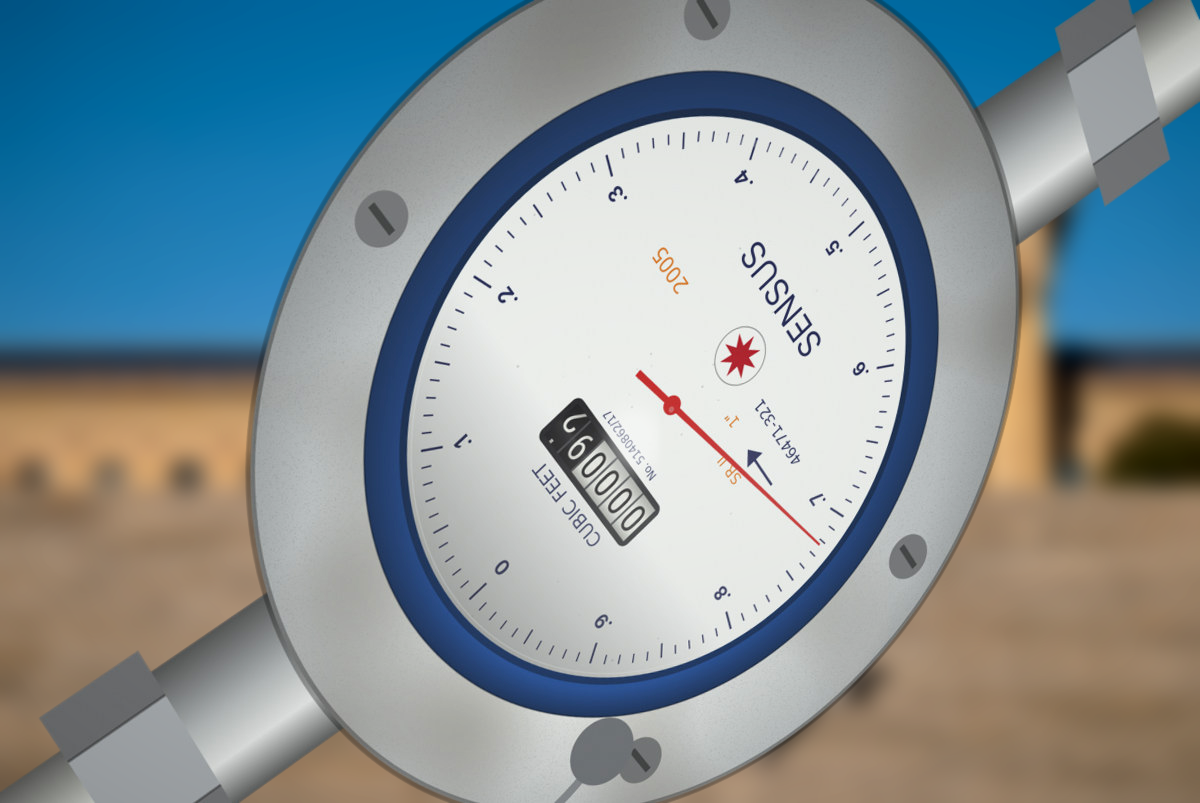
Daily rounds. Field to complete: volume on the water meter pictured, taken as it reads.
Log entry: 91.72 ft³
